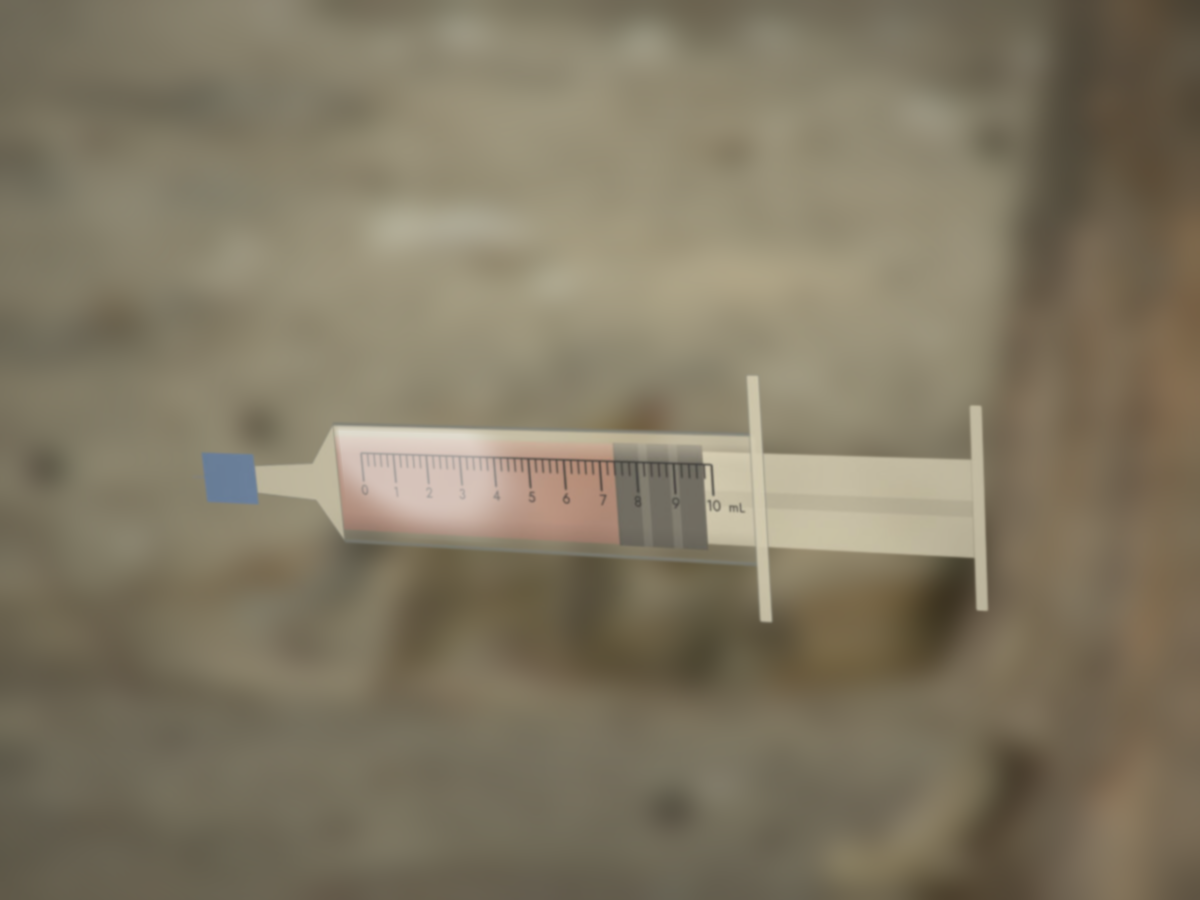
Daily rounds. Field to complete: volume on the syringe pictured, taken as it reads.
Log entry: 7.4 mL
